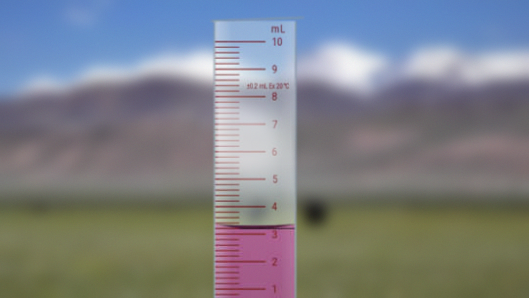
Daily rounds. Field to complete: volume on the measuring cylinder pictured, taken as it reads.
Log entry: 3.2 mL
